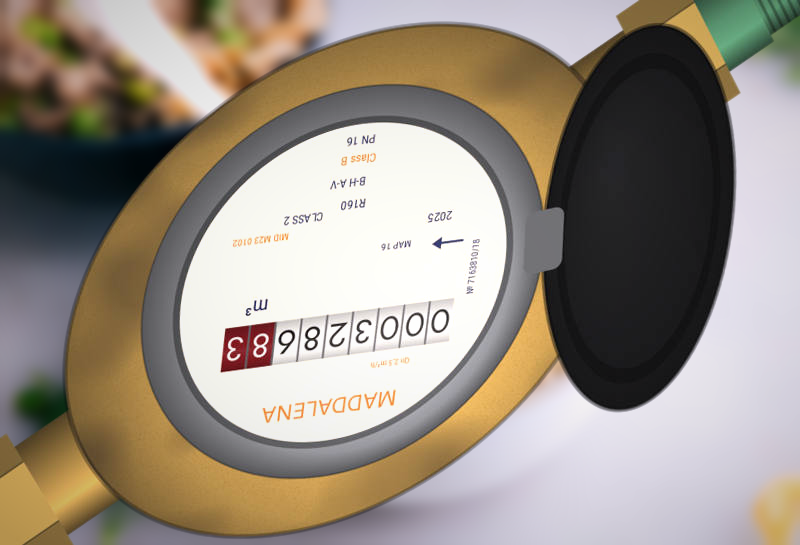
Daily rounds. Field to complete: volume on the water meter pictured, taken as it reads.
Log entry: 3286.83 m³
